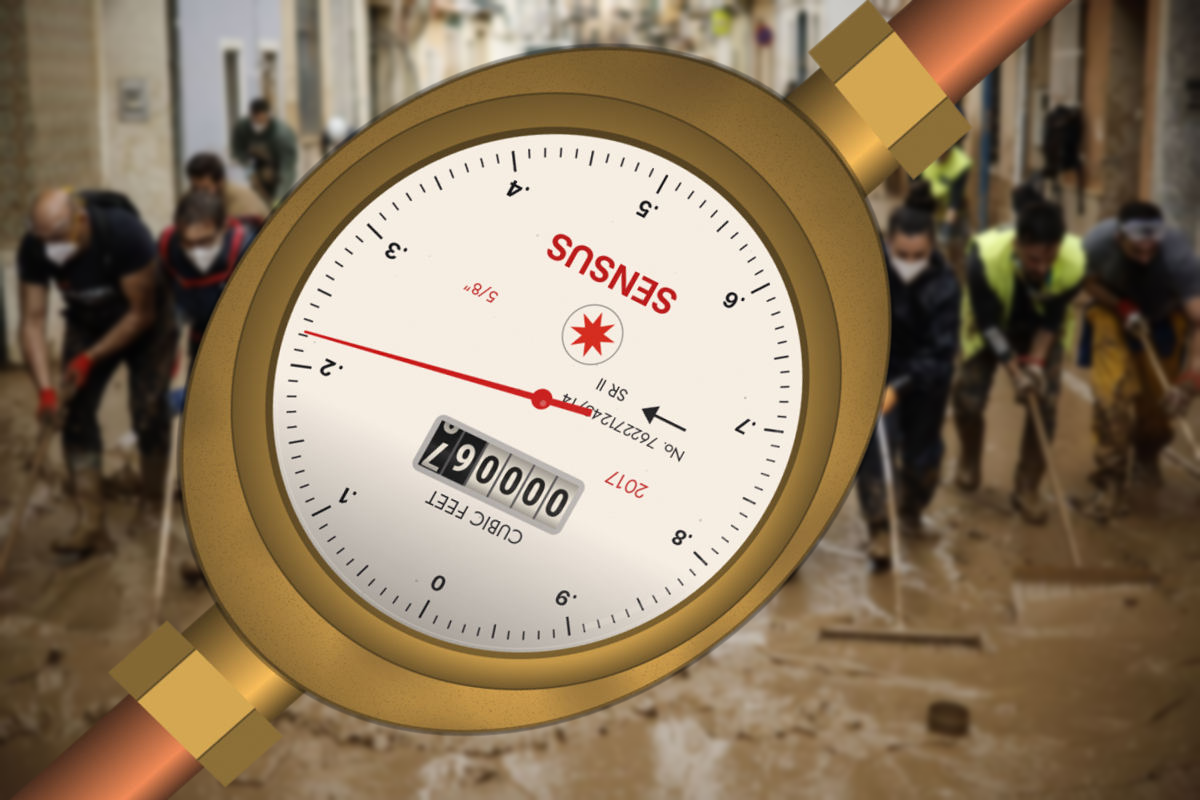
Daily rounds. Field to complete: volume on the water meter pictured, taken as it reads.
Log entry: 67.22 ft³
